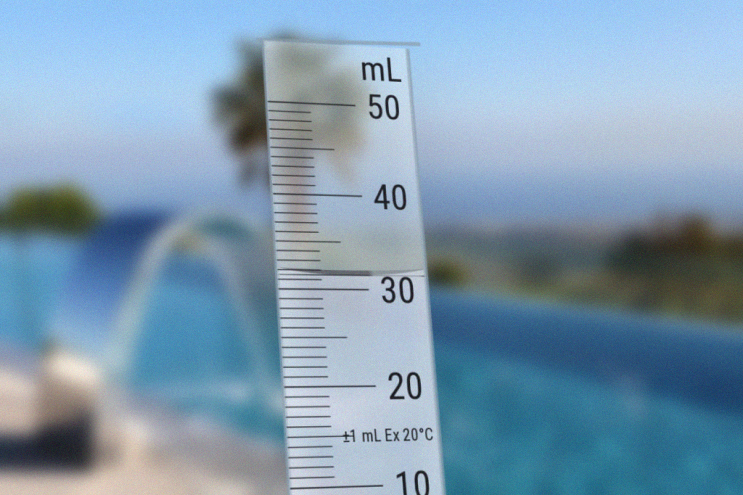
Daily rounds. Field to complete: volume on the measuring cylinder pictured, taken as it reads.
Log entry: 31.5 mL
